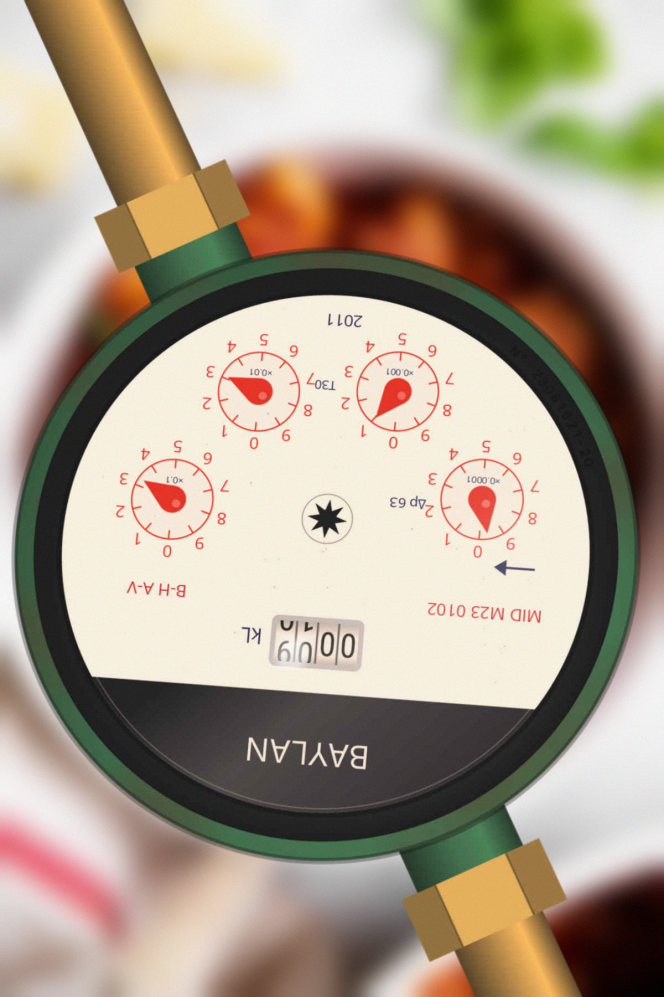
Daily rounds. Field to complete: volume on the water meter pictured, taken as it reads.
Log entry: 9.3309 kL
